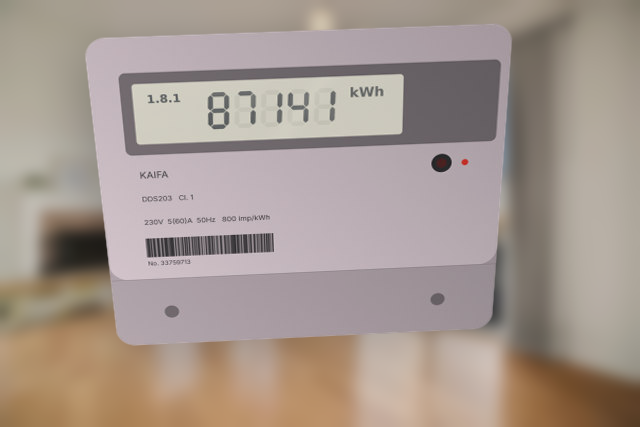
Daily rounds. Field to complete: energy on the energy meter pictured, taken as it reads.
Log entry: 87141 kWh
